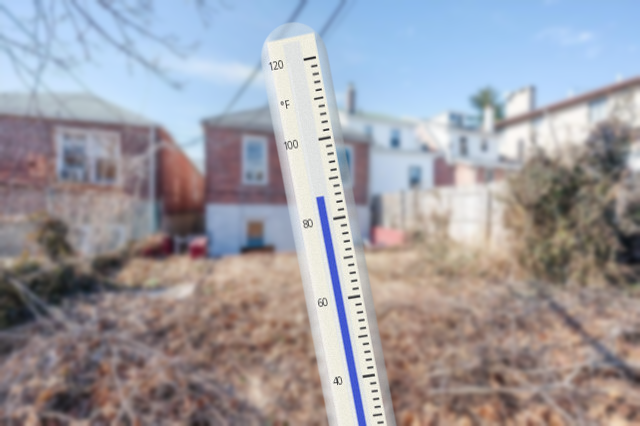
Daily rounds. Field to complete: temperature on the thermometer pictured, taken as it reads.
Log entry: 86 °F
